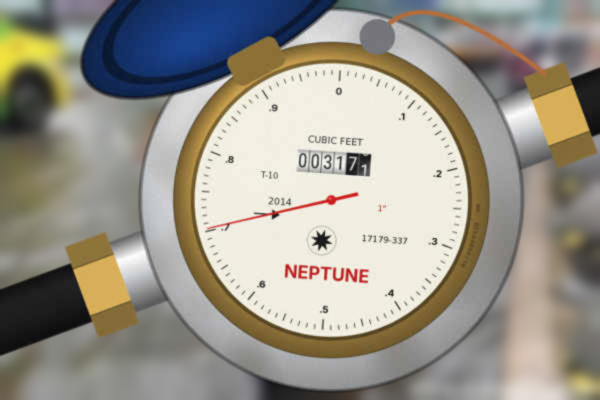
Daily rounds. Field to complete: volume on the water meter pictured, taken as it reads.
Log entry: 3170.70 ft³
